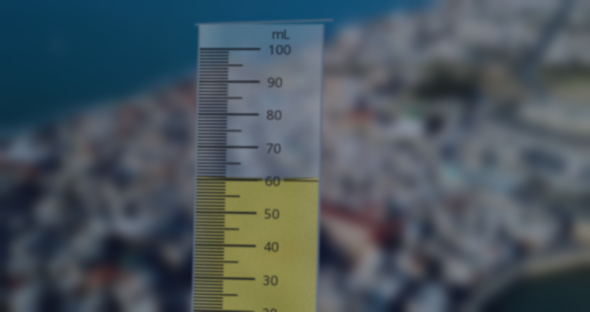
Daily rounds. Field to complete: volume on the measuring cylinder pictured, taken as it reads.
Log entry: 60 mL
